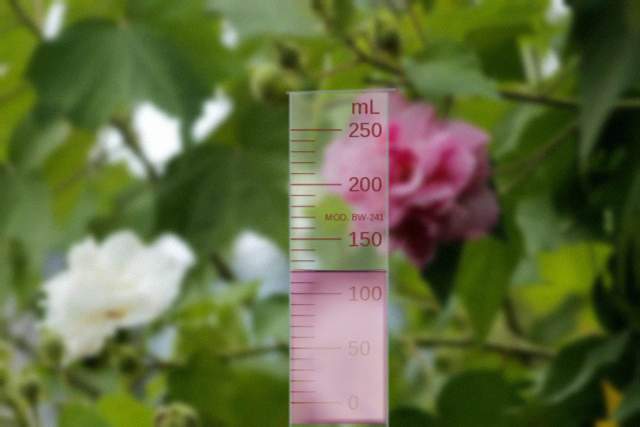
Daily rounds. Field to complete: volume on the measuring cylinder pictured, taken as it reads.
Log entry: 120 mL
